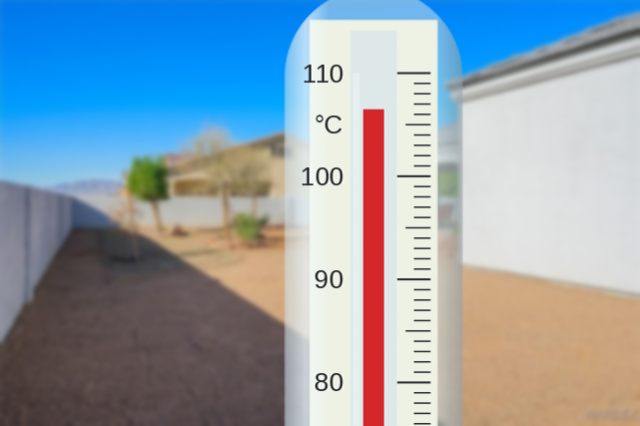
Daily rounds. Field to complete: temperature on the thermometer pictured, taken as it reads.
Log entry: 106.5 °C
